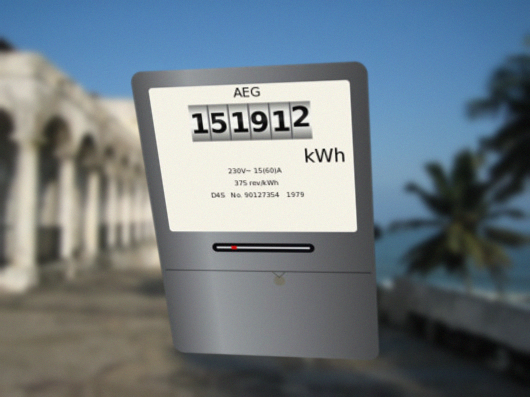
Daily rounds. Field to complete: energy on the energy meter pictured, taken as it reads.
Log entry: 151912 kWh
